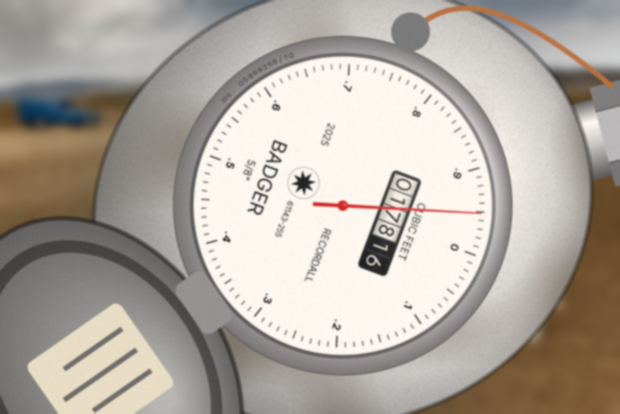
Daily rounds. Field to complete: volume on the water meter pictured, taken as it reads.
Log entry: 17815.95 ft³
